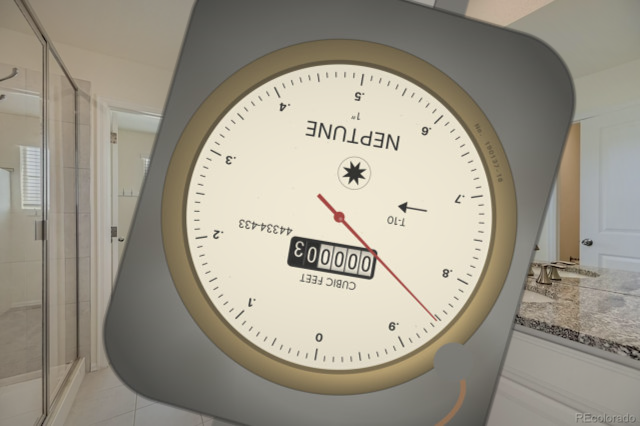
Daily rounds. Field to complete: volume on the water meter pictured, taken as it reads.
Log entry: 2.85 ft³
